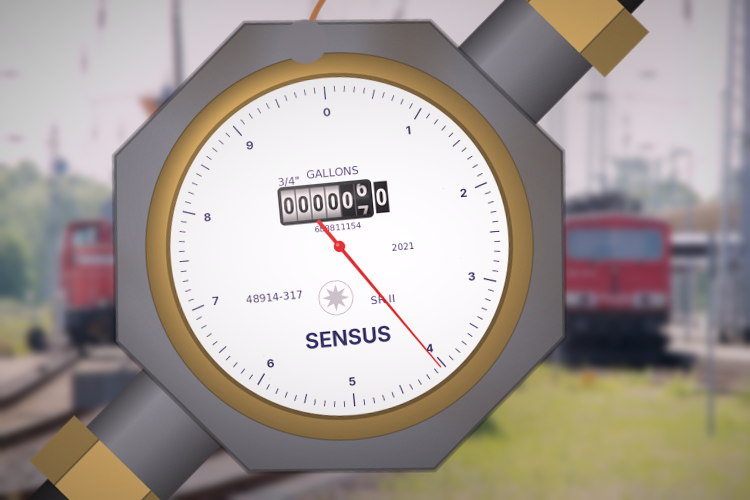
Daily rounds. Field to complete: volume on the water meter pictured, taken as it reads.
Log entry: 64.0 gal
